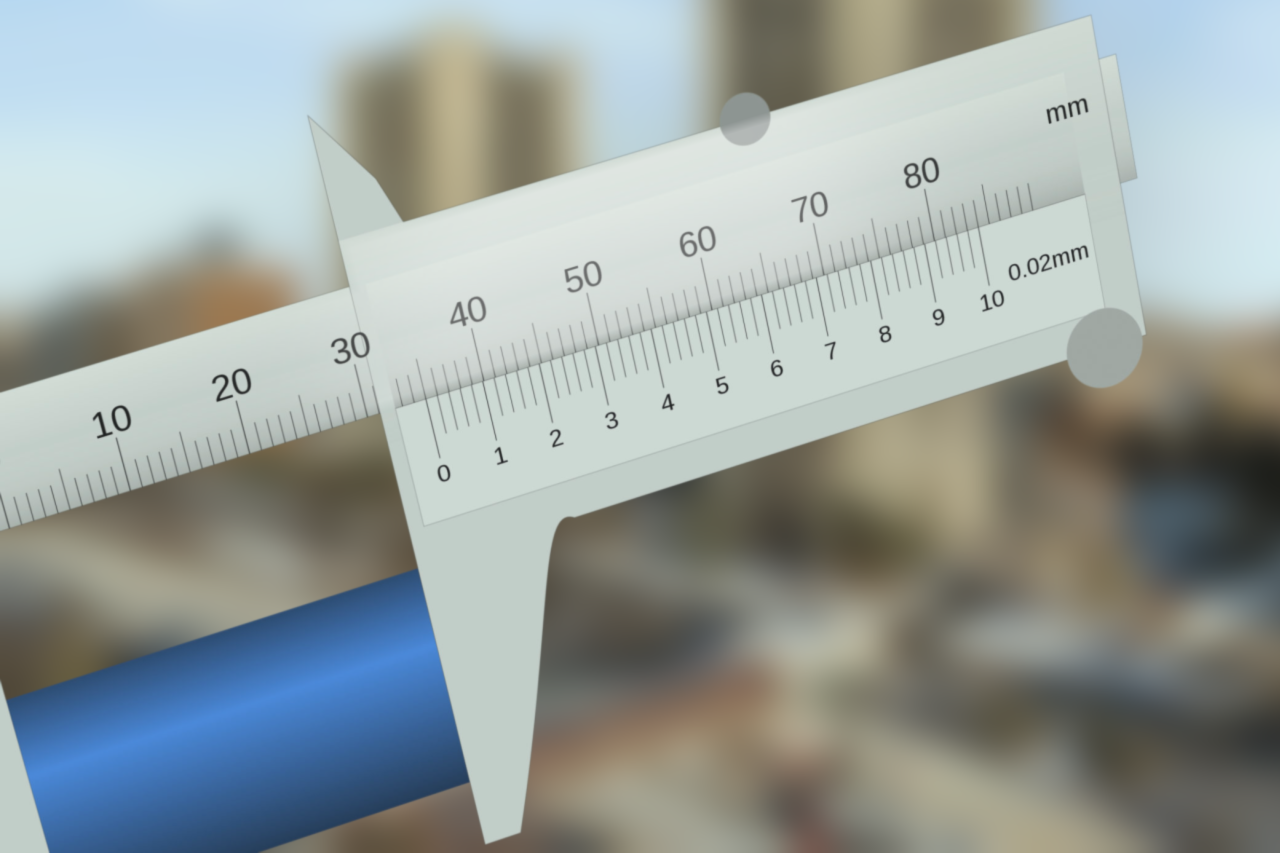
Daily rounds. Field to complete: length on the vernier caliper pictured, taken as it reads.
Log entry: 35.0 mm
